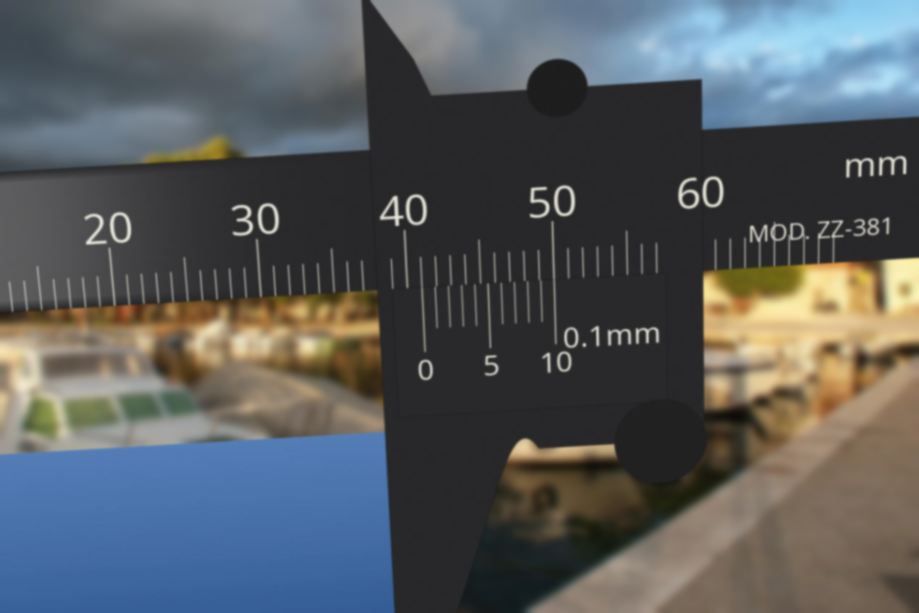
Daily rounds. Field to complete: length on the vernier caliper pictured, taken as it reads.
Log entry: 41.0 mm
